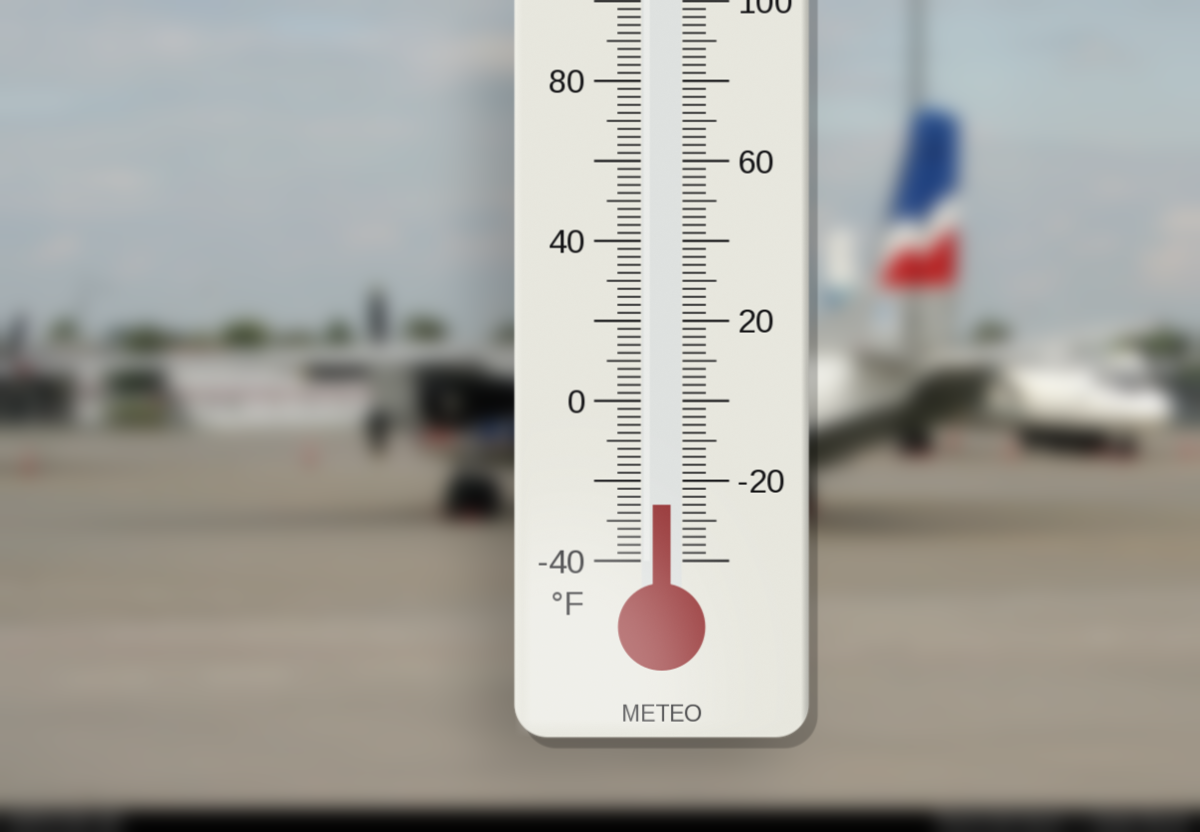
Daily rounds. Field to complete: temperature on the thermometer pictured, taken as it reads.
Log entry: -26 °F
